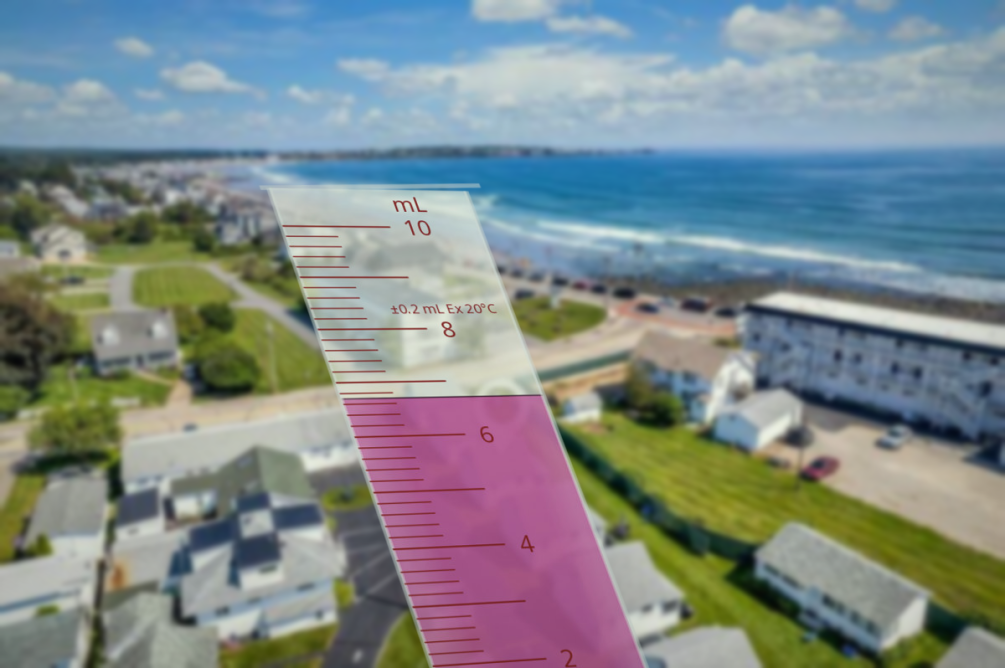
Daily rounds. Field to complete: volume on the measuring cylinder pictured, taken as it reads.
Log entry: 6.7 mL
